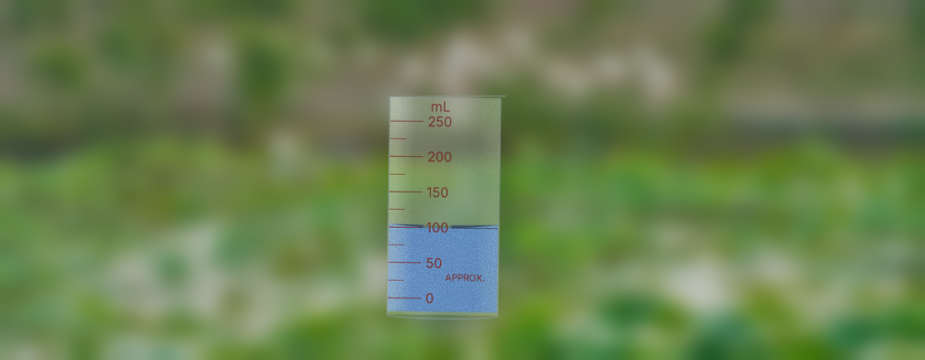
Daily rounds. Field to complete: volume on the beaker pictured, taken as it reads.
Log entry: 100 mL
